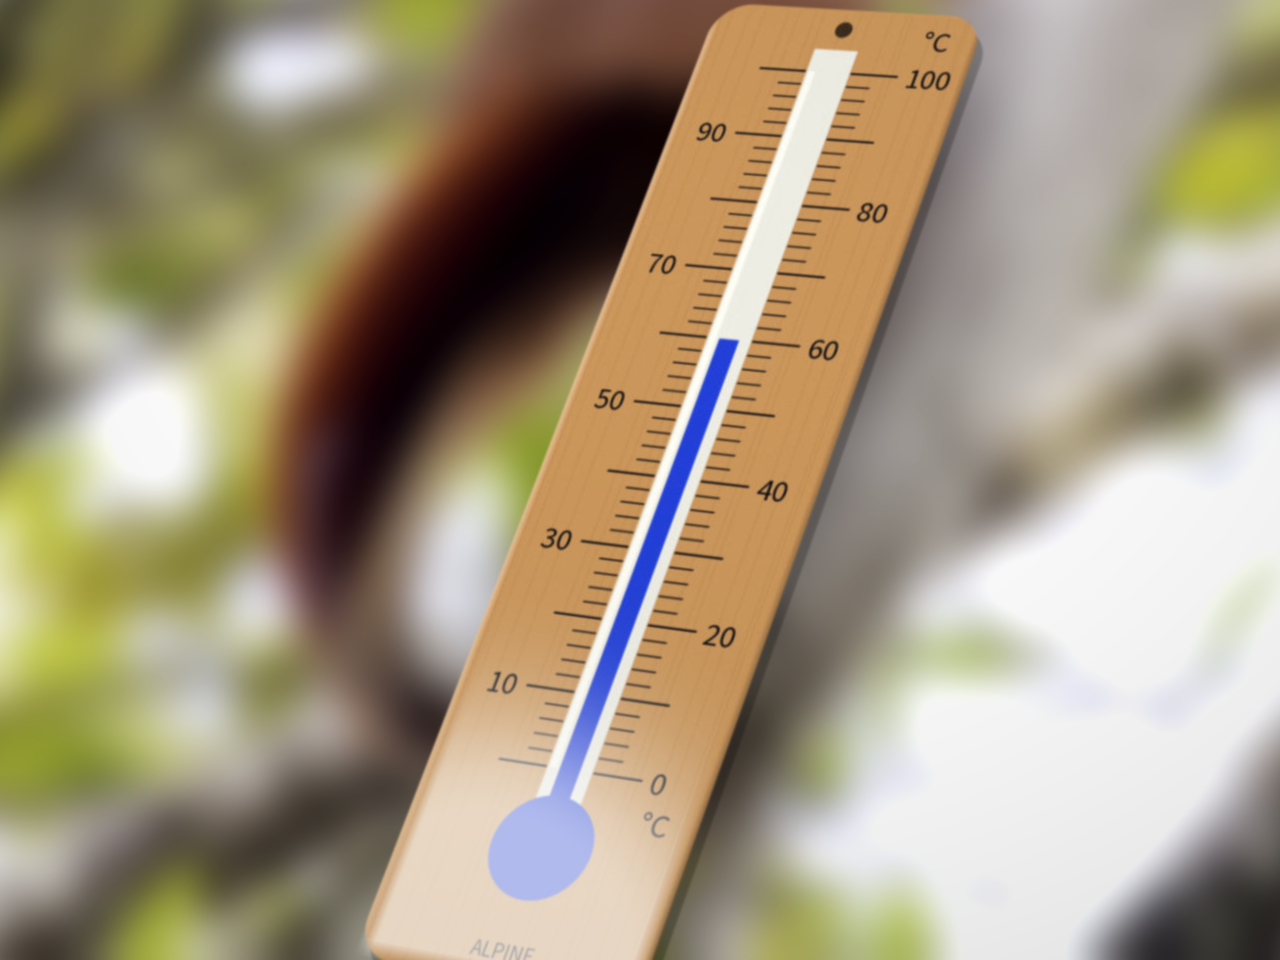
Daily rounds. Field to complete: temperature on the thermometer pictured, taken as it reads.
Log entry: 60 °C
